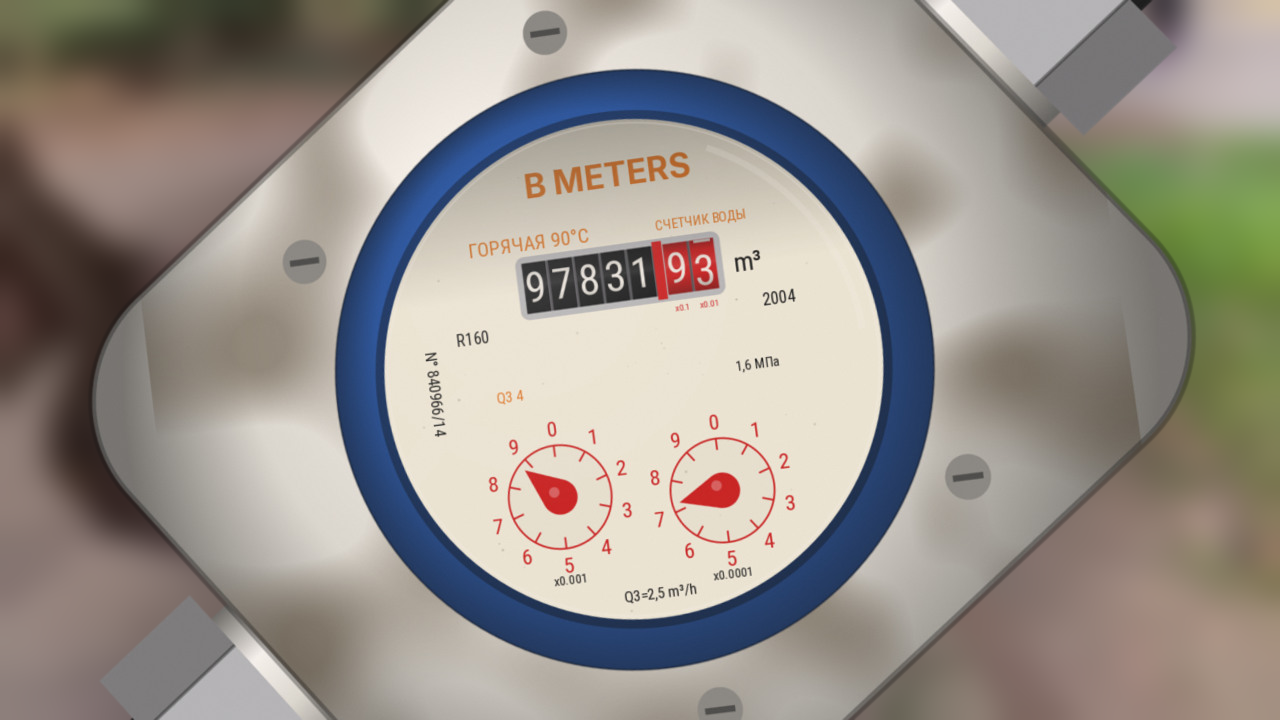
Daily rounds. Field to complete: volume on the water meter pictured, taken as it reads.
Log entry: 97831.9287 m³
